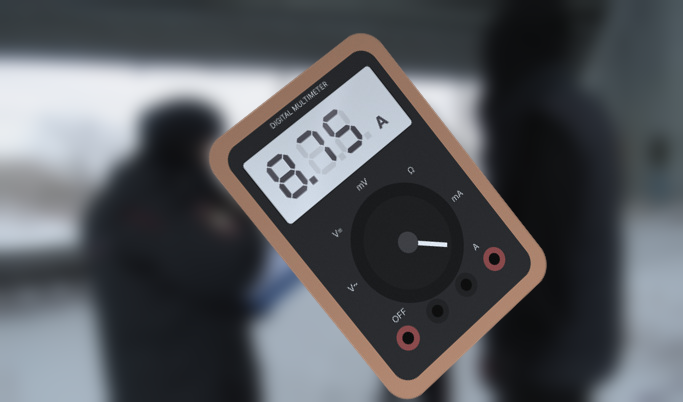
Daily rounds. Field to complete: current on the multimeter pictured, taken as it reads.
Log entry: 8.75 A
